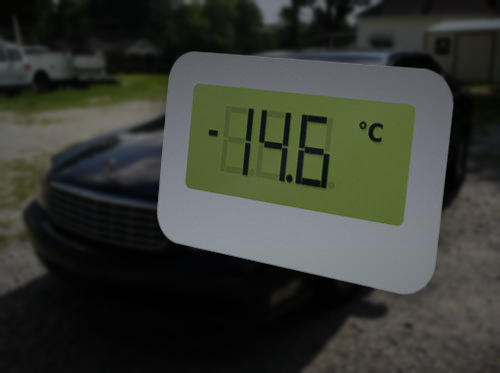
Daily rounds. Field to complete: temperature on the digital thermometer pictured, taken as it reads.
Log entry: -14.6 °C
